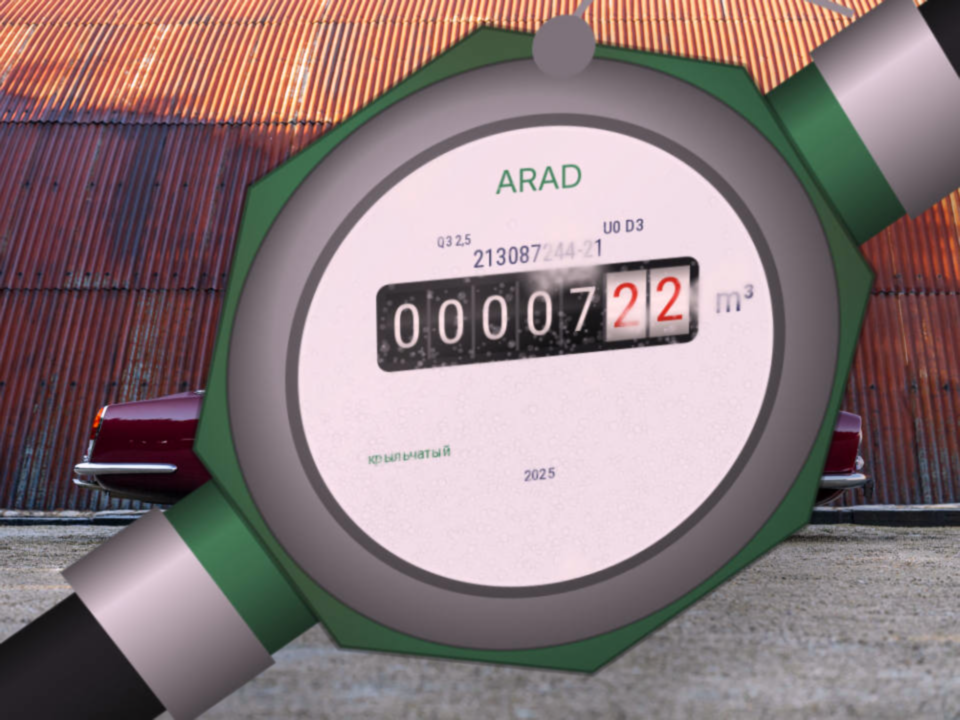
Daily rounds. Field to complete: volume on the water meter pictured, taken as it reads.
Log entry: 7.22 m³
